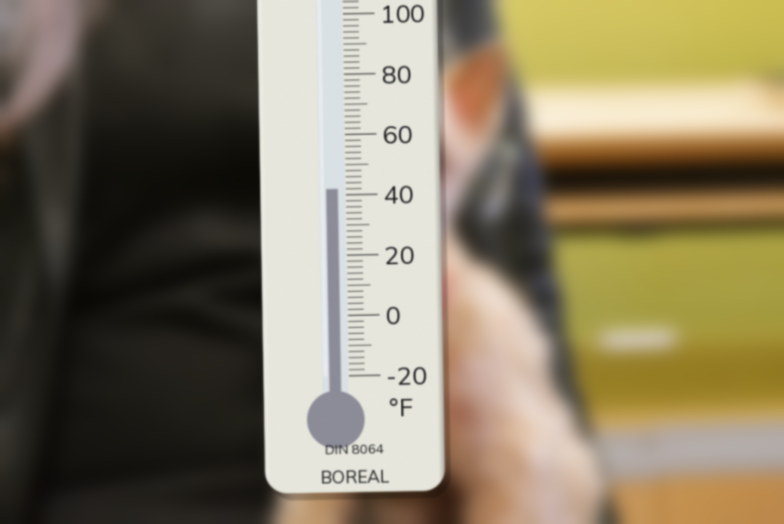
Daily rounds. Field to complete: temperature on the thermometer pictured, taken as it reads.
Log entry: 42 °F
